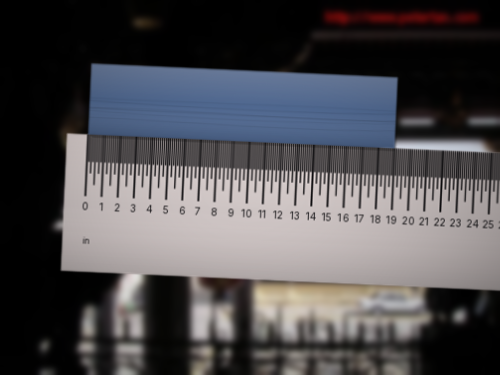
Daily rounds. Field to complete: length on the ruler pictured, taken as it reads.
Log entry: 19 in
